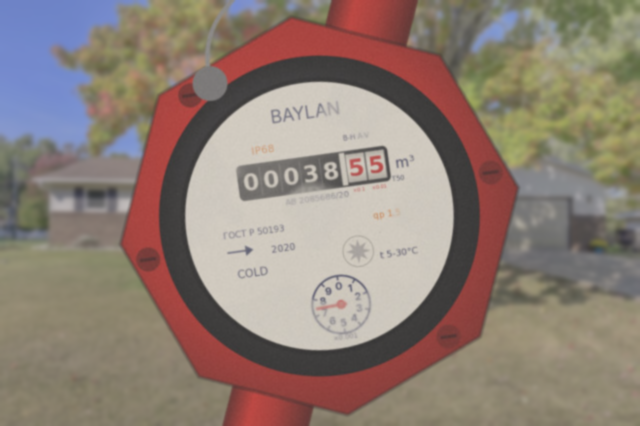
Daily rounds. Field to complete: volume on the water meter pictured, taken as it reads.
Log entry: 38.557 m³
